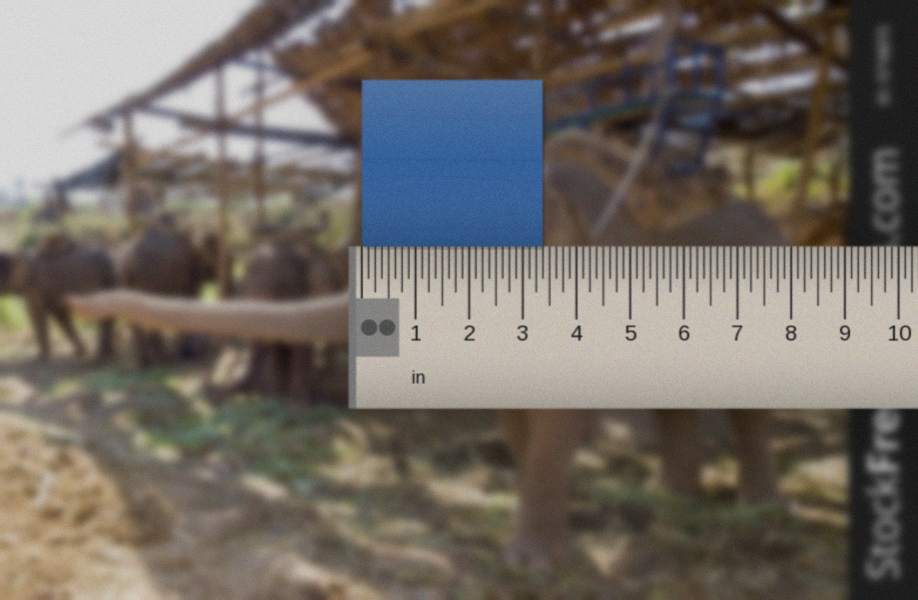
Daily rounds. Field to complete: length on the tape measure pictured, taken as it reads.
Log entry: 3.375 in
